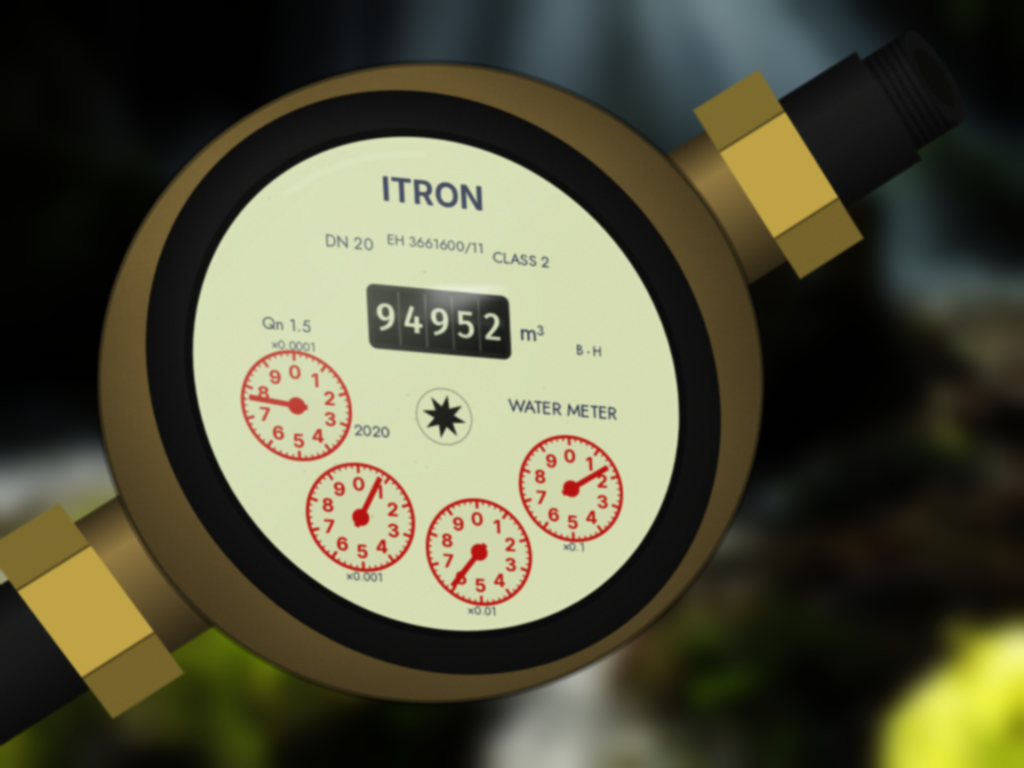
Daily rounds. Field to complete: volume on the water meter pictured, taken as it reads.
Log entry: 94952.1607 m³
